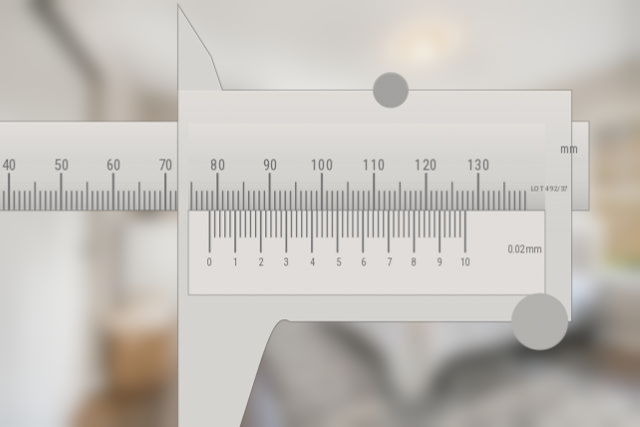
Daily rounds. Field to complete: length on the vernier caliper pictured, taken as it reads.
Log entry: 78.5 mm
